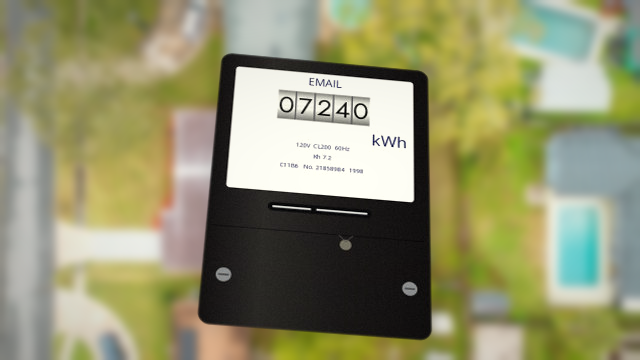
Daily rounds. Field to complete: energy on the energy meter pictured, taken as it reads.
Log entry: 7240 kWh
